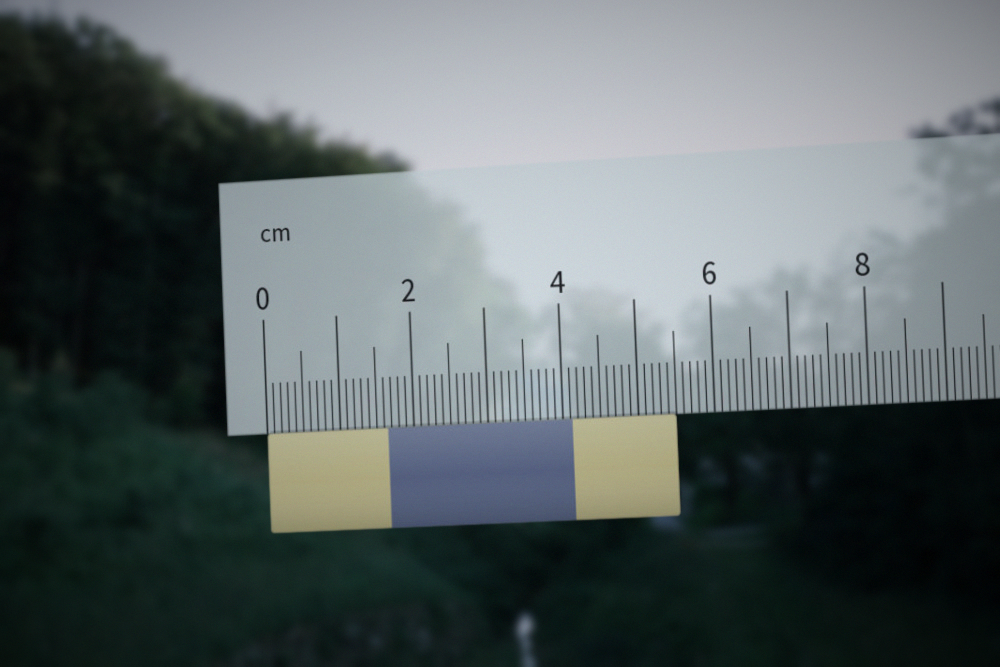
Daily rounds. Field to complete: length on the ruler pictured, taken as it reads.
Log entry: 5.5 cm
